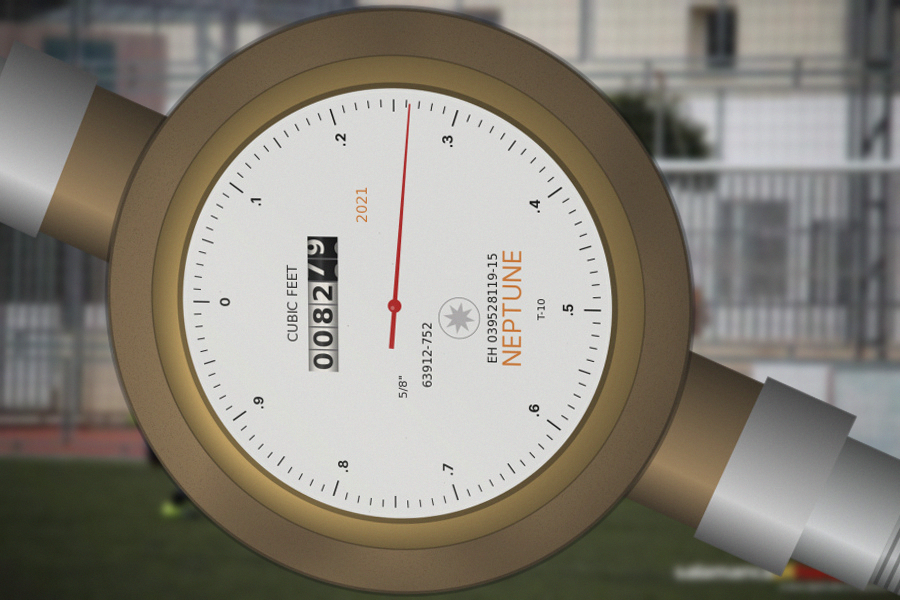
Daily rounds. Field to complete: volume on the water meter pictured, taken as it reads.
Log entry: 8279.26 ft³
